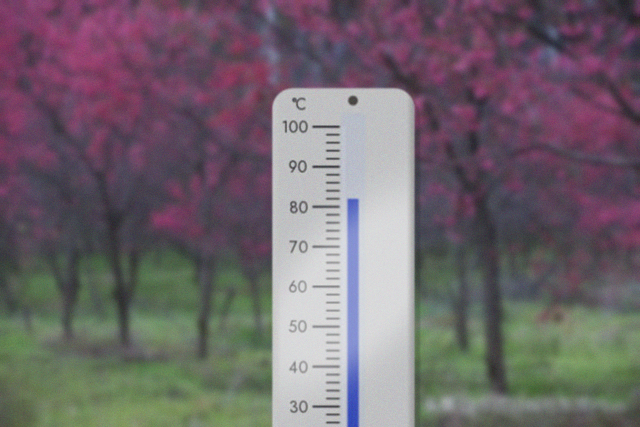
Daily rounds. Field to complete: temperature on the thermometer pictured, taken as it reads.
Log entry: 82 °C
